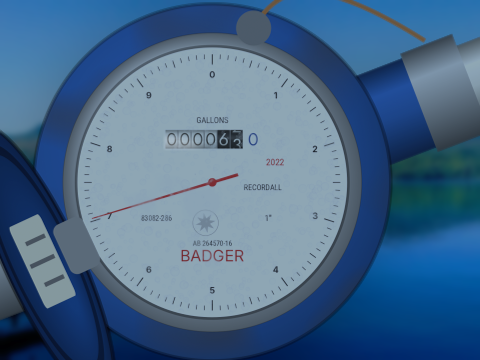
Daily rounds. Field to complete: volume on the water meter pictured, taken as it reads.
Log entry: 627.0 gal
